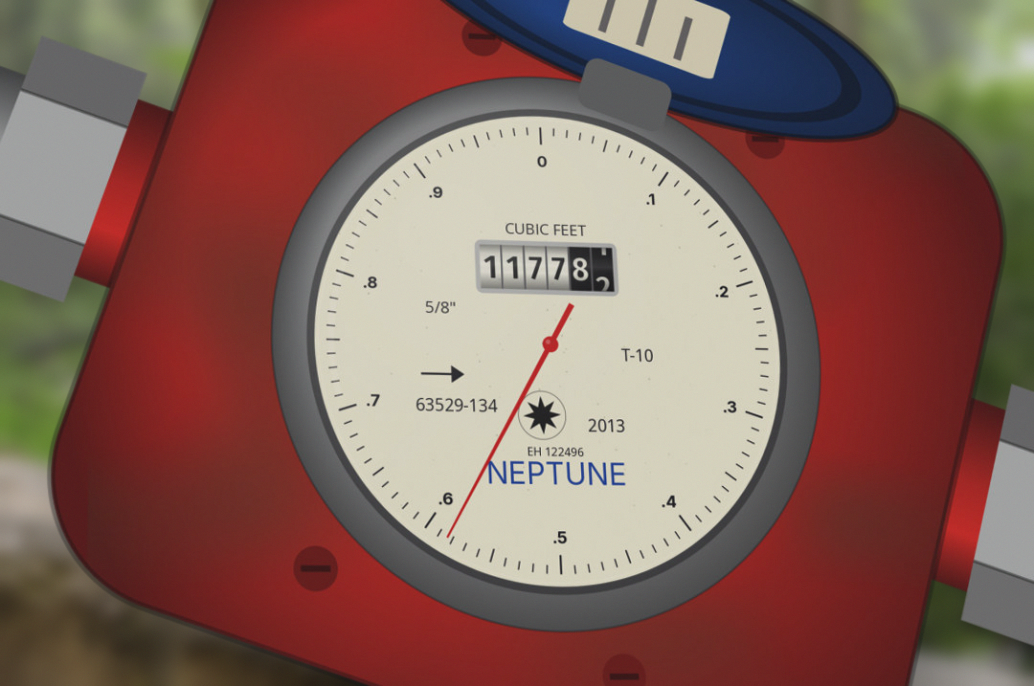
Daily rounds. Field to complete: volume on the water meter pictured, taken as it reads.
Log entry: 117781.58 ft³
